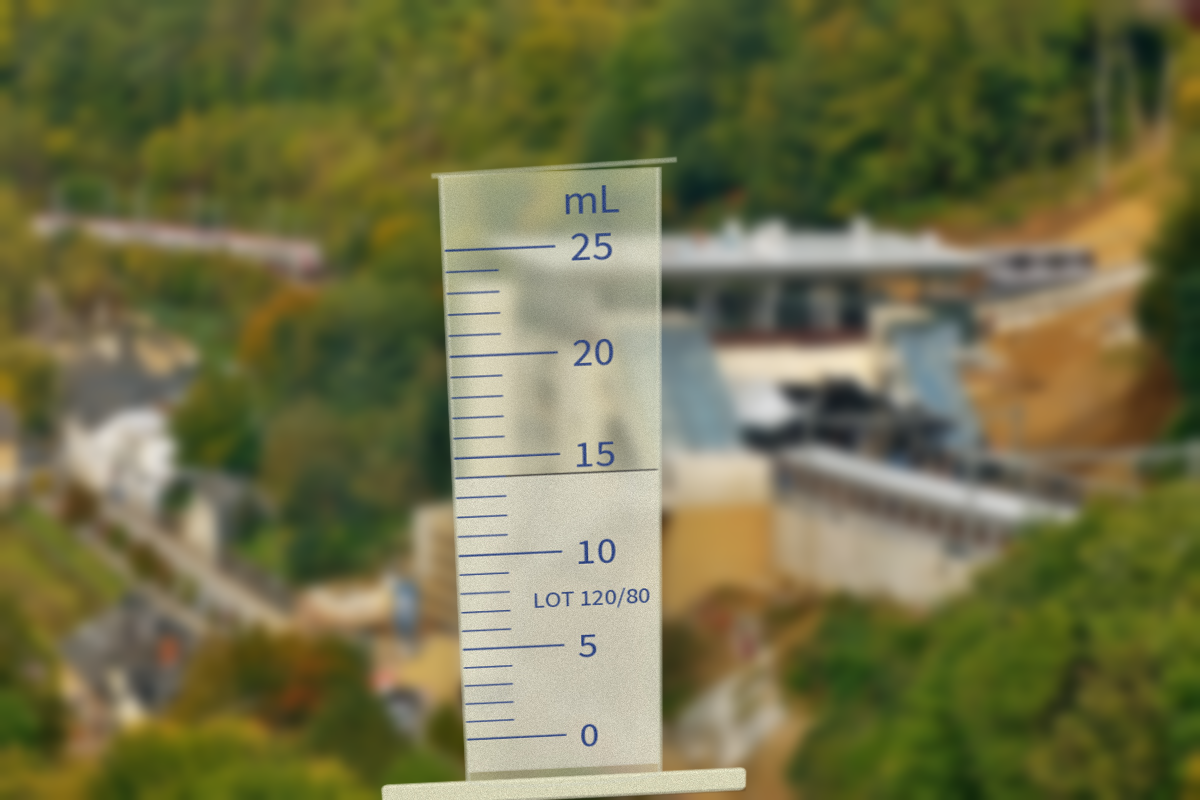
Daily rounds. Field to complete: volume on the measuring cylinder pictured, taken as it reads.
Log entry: 14 mL
